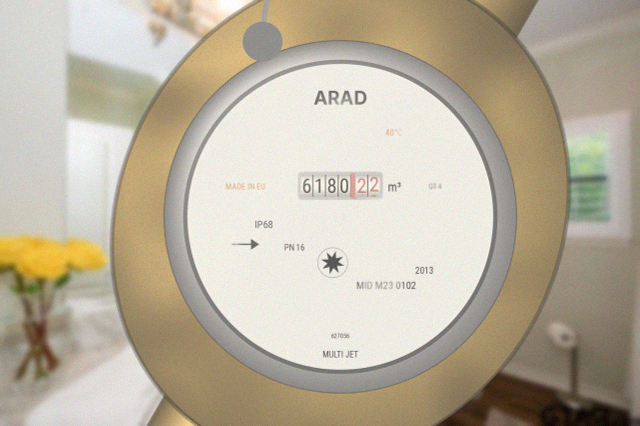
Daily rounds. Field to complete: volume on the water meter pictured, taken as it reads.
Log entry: 6180.22 m³
